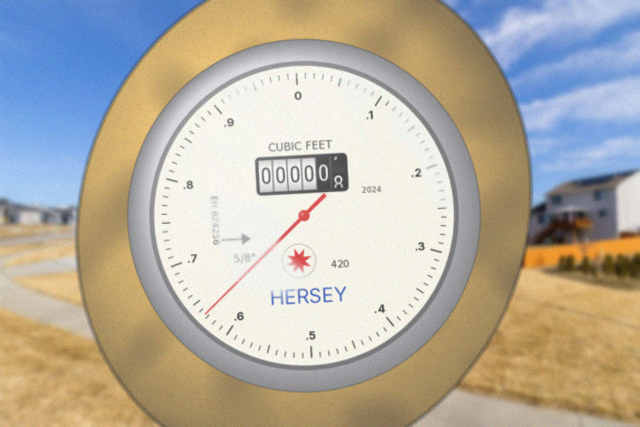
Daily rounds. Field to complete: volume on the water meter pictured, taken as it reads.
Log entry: 7.63 ft³
